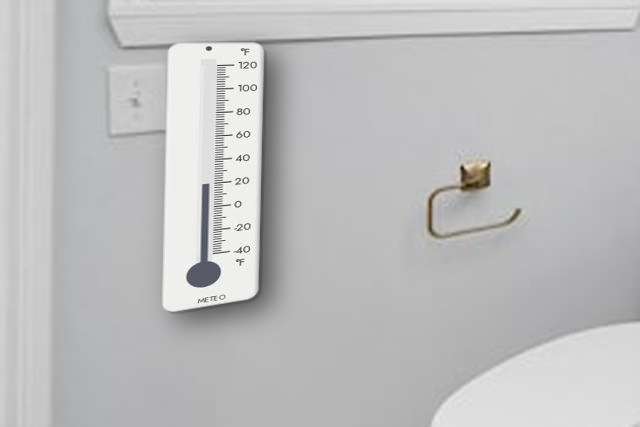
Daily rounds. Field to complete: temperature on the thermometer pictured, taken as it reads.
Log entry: 20 °F
